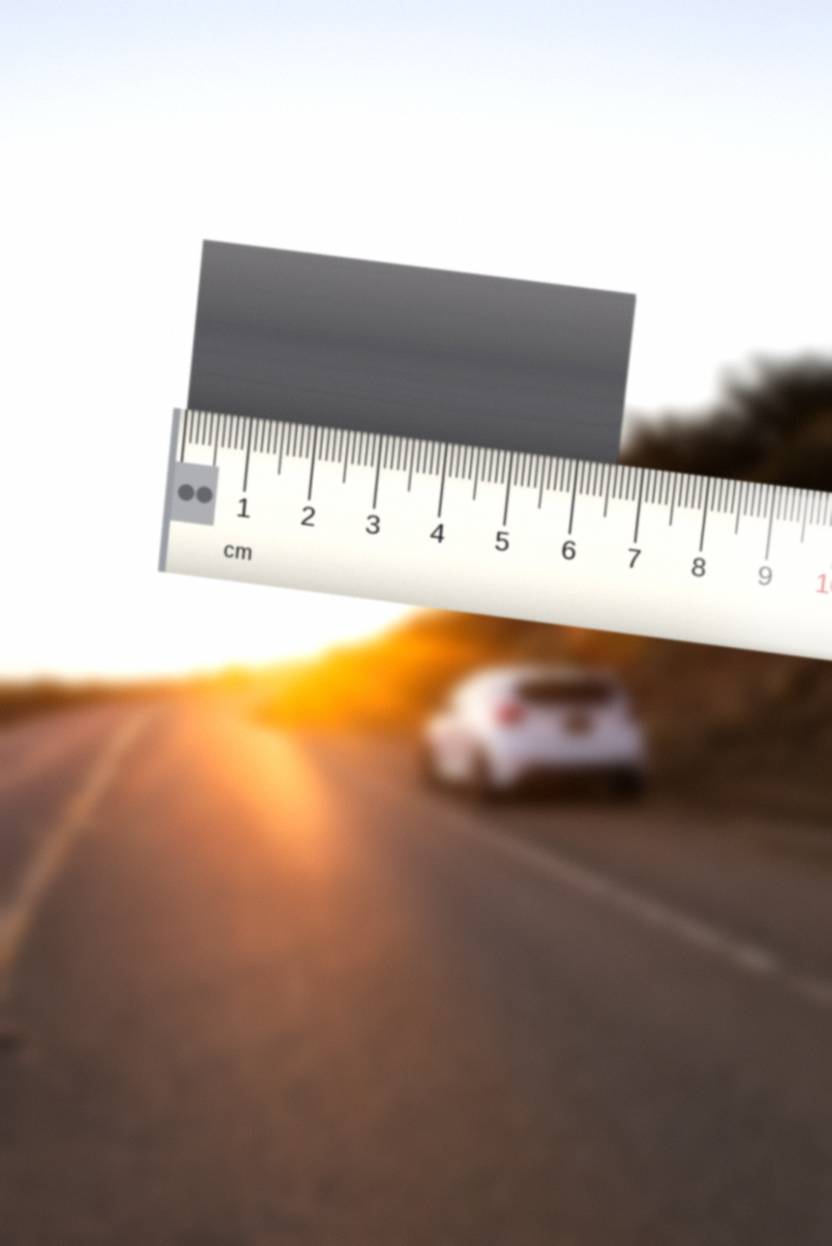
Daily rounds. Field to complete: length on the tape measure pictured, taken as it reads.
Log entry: 6.6 cm
